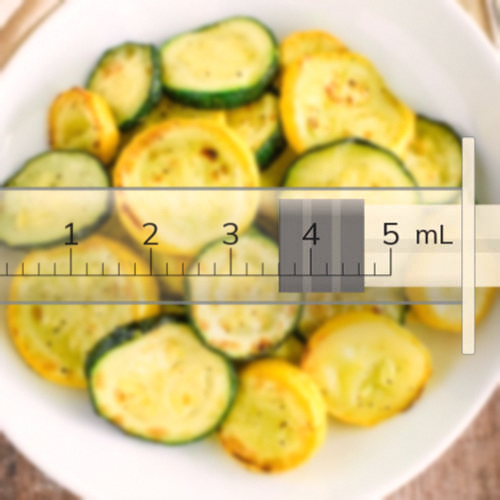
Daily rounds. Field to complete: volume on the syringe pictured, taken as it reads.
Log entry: 3.6 mL
